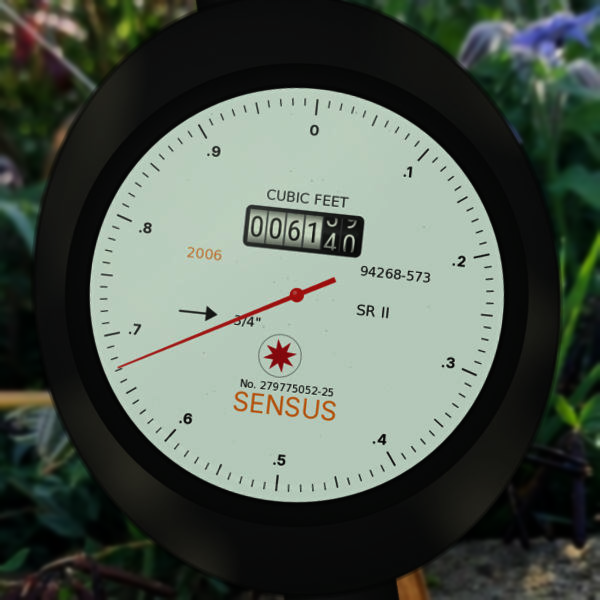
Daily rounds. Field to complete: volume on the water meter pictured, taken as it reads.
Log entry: 6139.67 ft³
